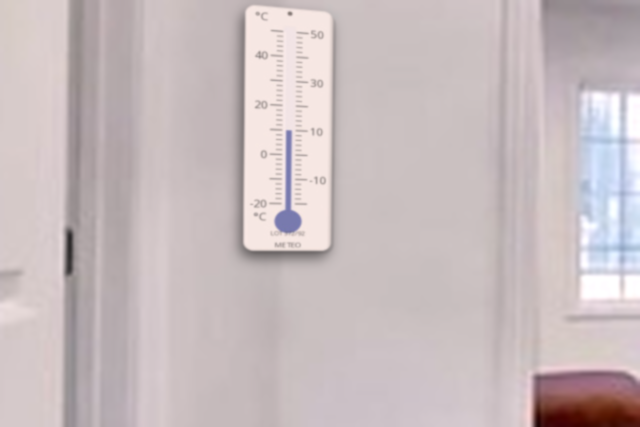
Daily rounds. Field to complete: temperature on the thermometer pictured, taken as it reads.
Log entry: 10 °C
